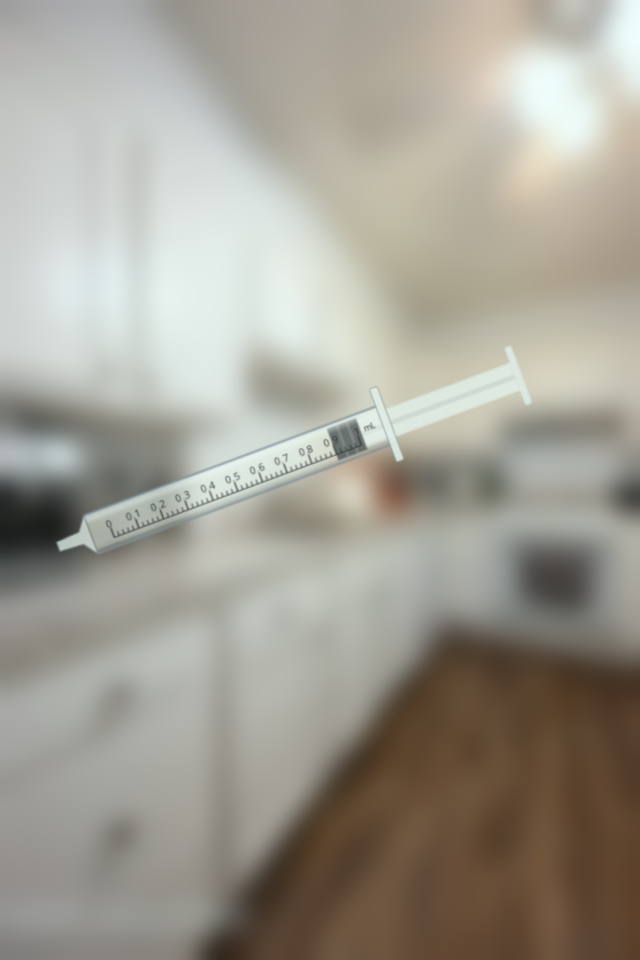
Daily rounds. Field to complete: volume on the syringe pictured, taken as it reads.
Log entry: 0.9 mL
